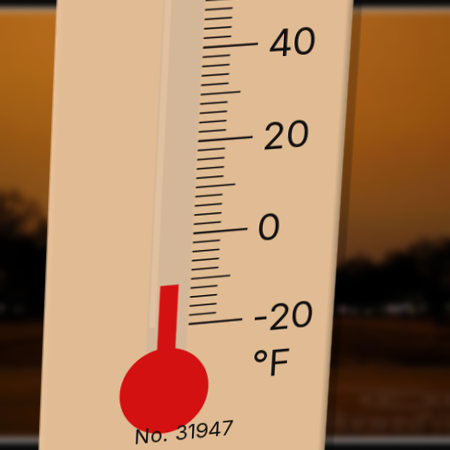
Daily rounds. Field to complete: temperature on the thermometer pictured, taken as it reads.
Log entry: -11 °F
